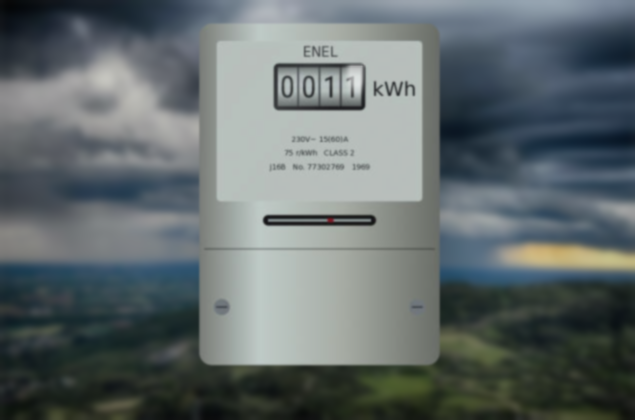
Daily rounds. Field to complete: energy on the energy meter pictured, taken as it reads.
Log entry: 11 kWh
